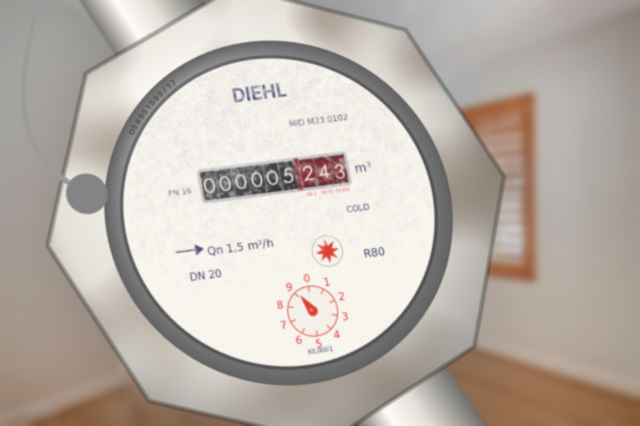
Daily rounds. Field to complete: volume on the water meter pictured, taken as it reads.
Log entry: 5.2429 m³
